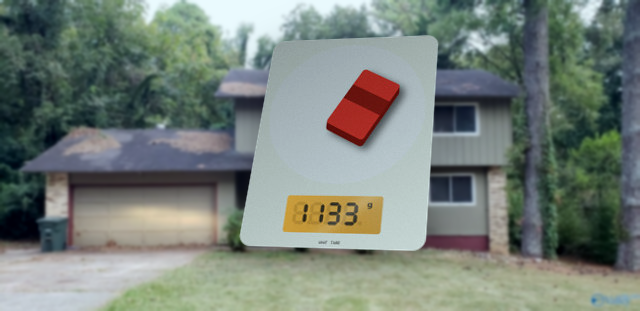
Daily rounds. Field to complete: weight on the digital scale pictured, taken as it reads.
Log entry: 1133 g
